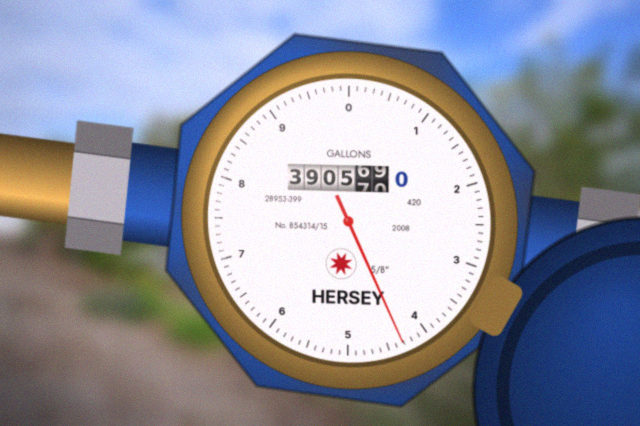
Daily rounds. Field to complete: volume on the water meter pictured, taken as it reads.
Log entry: 3905694.3 gal
